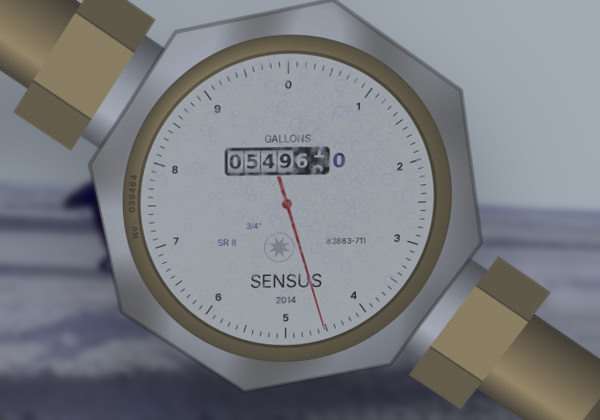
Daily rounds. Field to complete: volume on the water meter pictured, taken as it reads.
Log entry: 549614.5 gal
